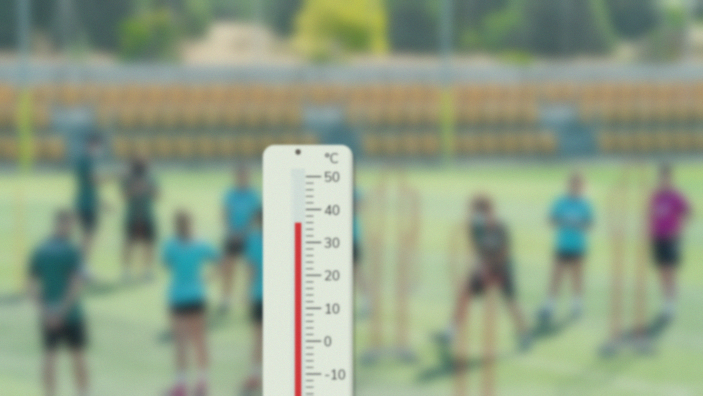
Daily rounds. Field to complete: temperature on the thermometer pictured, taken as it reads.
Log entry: 36 °C
